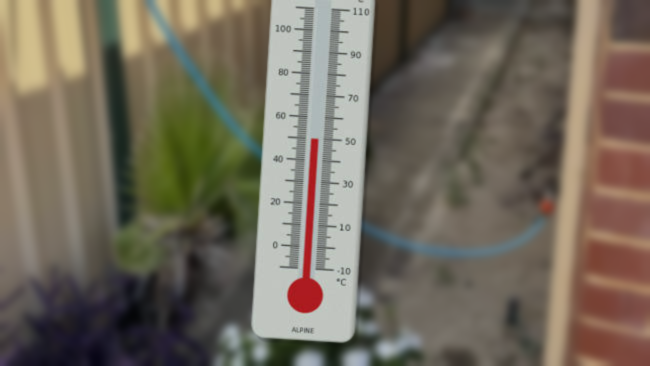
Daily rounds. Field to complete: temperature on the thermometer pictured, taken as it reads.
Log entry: 50 °C
